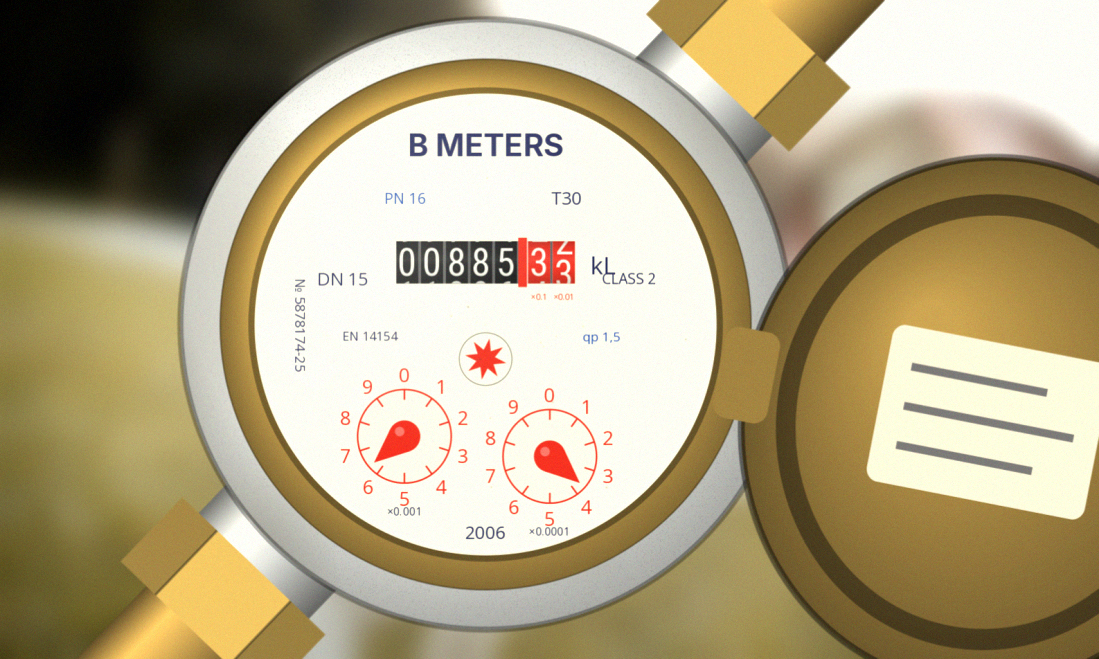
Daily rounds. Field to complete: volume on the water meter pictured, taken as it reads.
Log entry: 885.3263 kL
